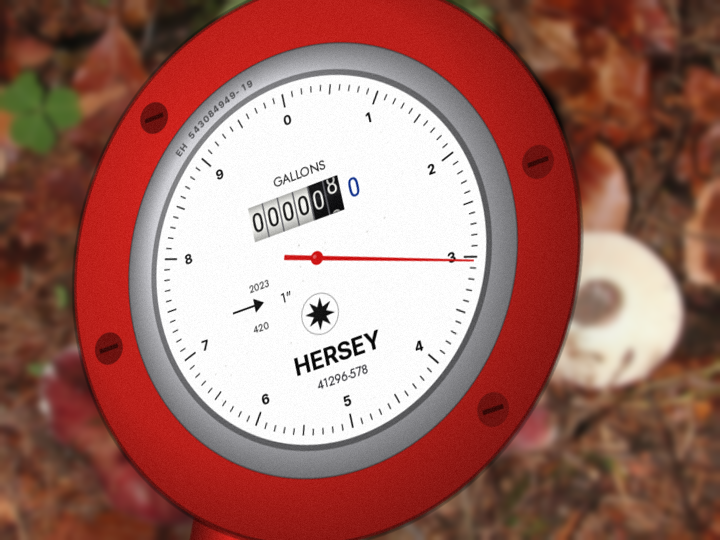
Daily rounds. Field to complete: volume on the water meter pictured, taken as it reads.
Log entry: 83.0 gal
